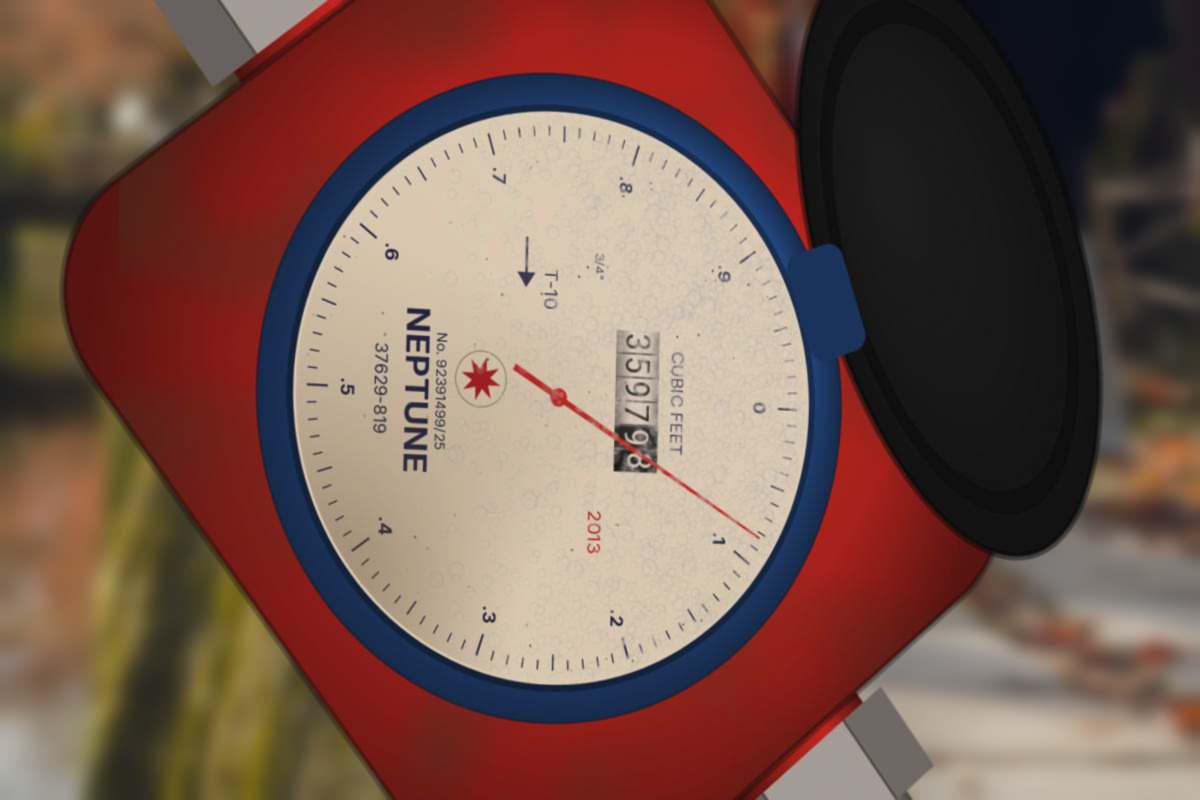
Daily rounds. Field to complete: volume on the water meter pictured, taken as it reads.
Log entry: 359798.08 ft³
